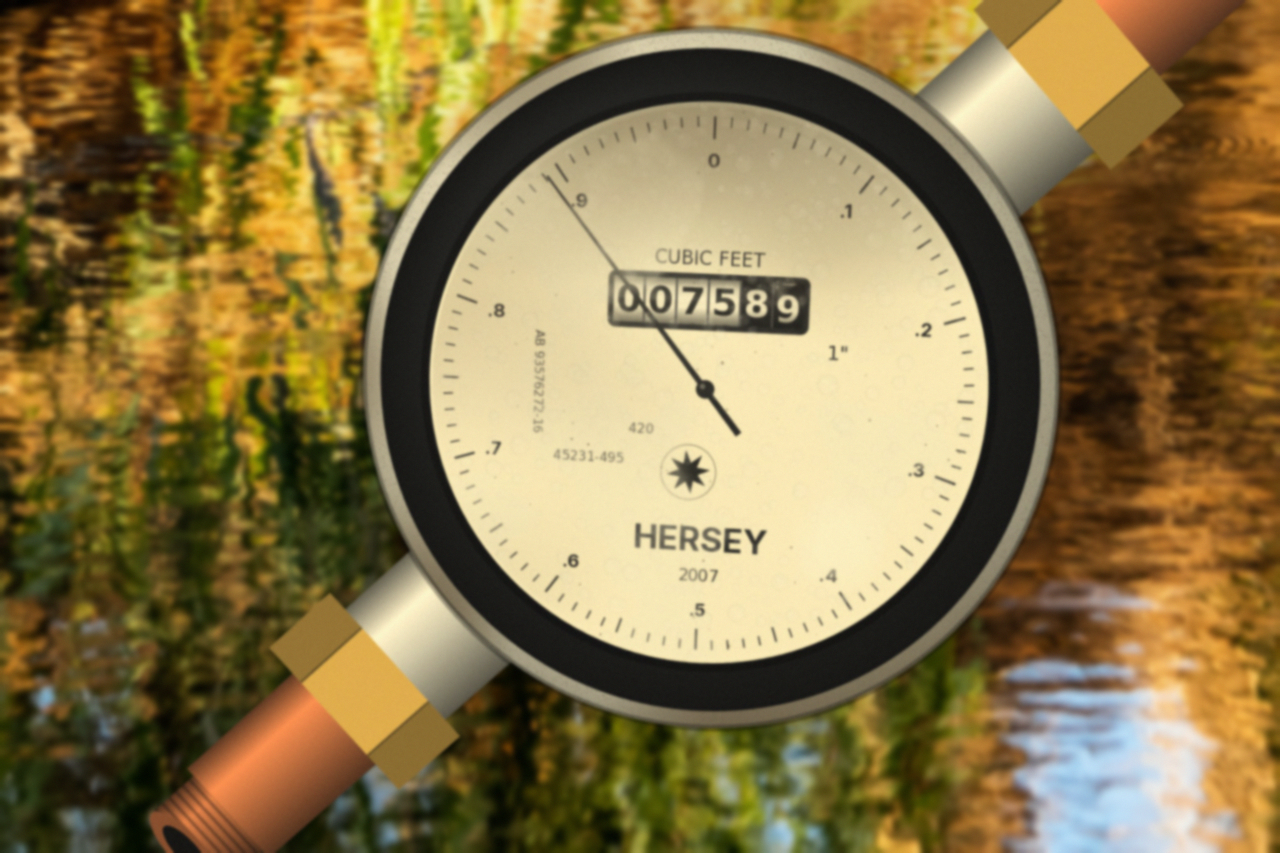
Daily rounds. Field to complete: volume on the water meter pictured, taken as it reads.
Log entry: 7588.89 ft³
